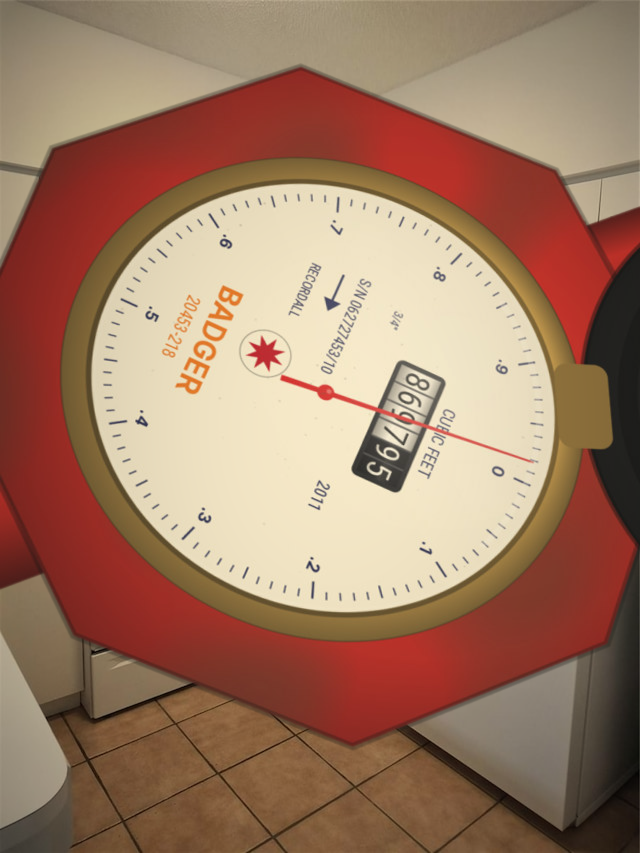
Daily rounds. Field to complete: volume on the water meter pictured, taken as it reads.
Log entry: 869794.98 ft³
